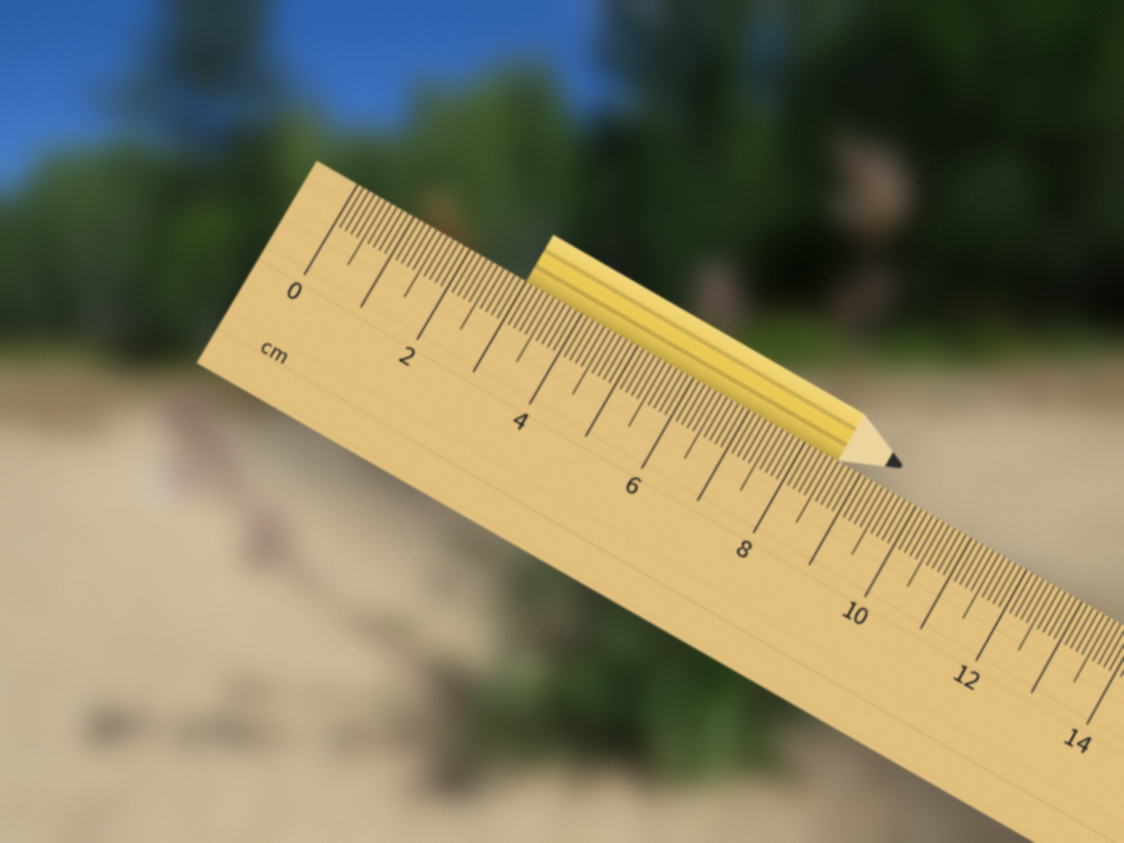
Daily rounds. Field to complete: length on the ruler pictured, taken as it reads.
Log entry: 6.5 cm
